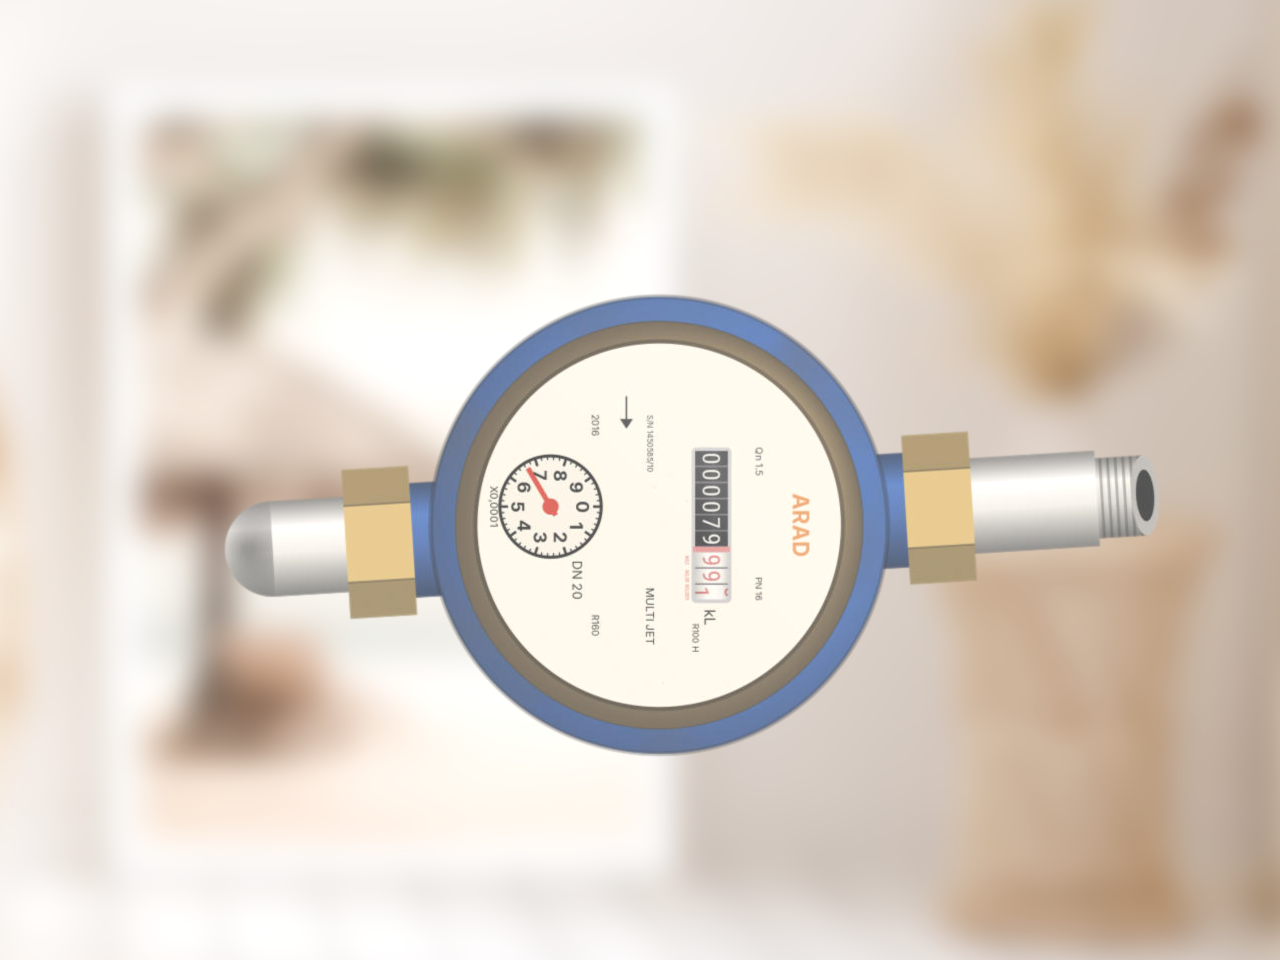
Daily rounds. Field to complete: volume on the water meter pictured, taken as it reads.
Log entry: 79.9906 kL
